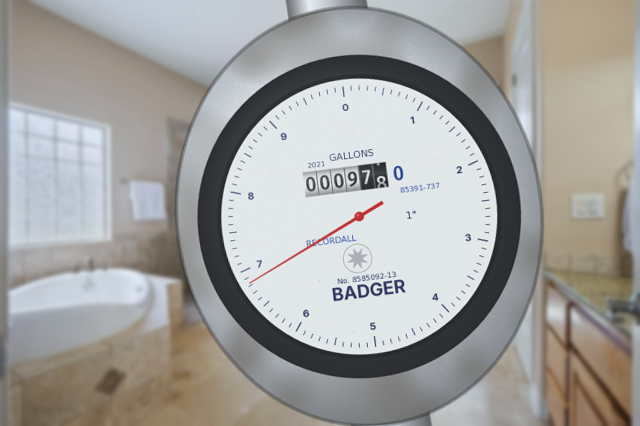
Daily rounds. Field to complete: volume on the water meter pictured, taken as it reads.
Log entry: 9776.8 gal
